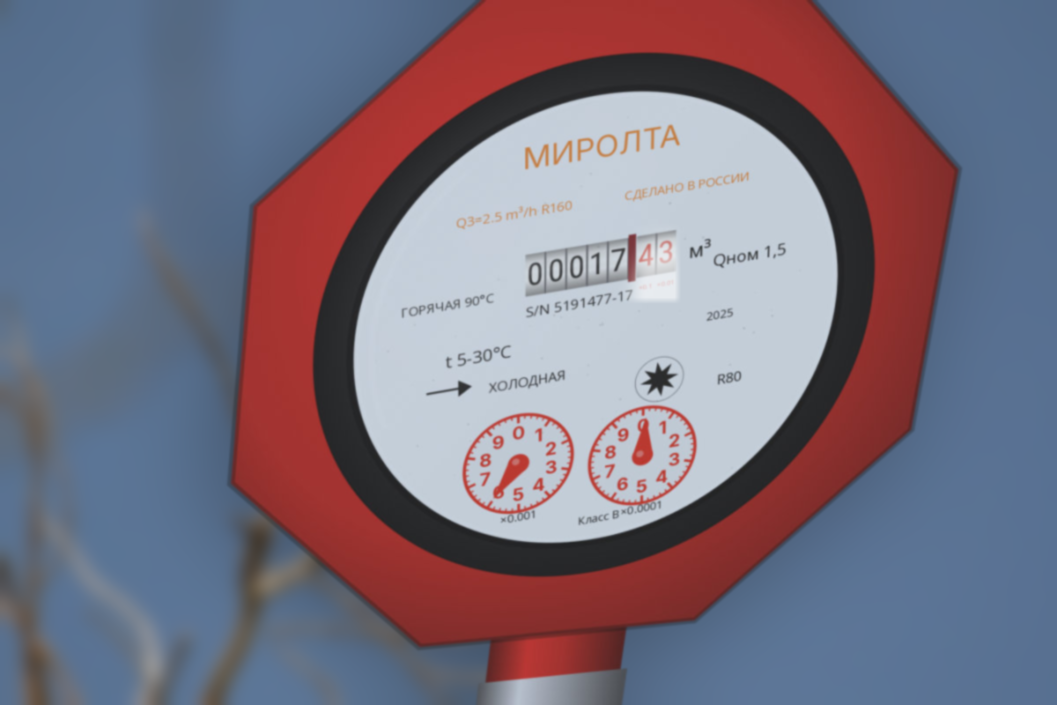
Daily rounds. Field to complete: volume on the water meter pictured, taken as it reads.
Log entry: 17.4360 m³
